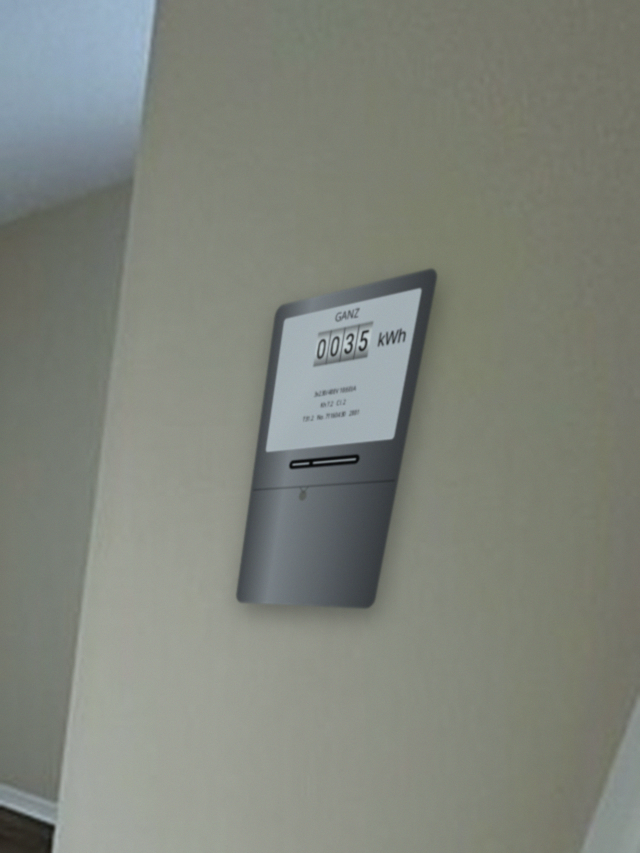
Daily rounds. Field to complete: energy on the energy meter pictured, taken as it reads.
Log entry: 35 kWh
